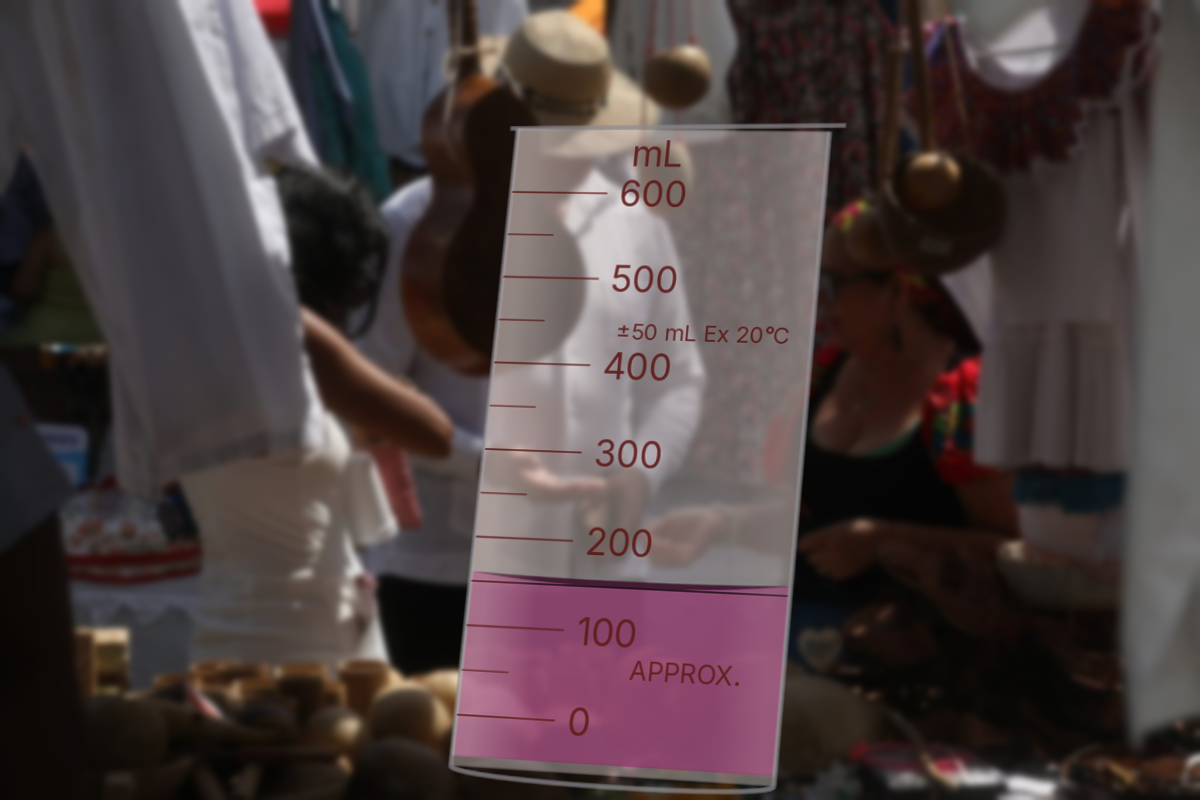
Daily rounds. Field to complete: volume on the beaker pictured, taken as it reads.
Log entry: 150 mL
